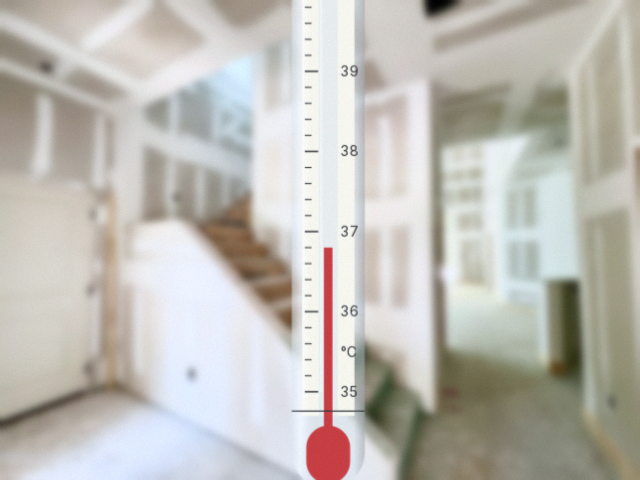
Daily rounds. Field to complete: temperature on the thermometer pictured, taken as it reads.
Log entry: 36.8 °C
